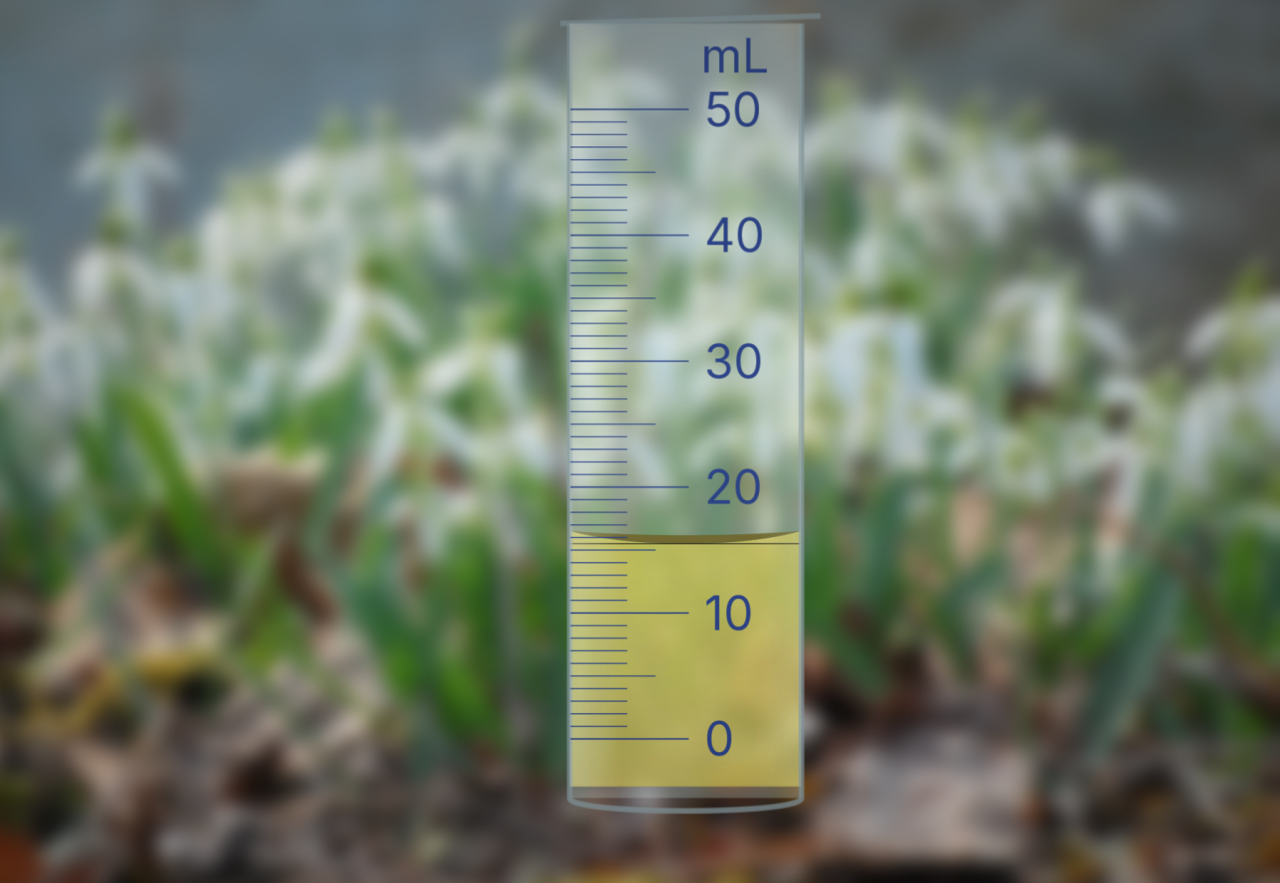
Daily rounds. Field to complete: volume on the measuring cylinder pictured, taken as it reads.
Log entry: 15.5 mL
